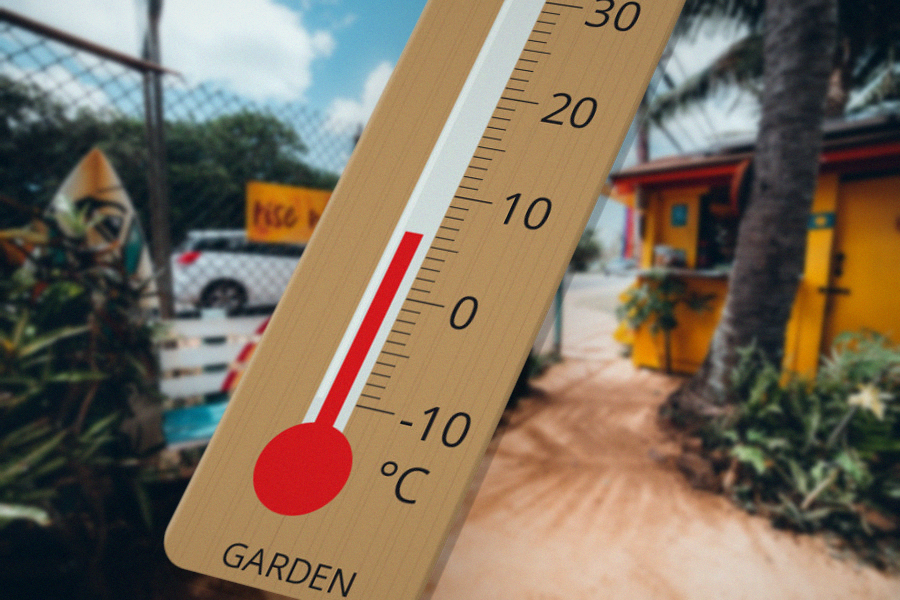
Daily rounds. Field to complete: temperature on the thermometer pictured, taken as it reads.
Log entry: 6 °C
